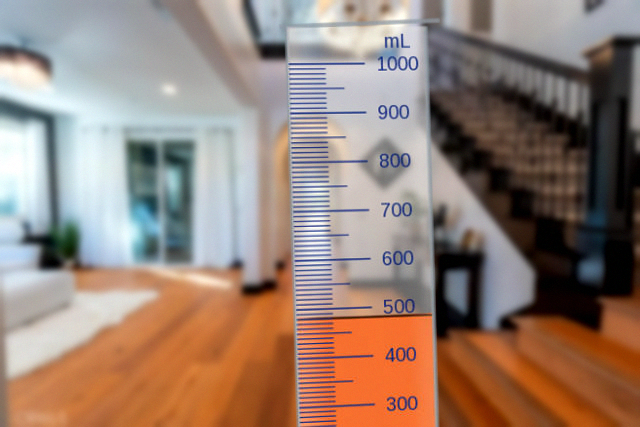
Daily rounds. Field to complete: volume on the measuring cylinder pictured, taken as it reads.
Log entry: 480 mL
